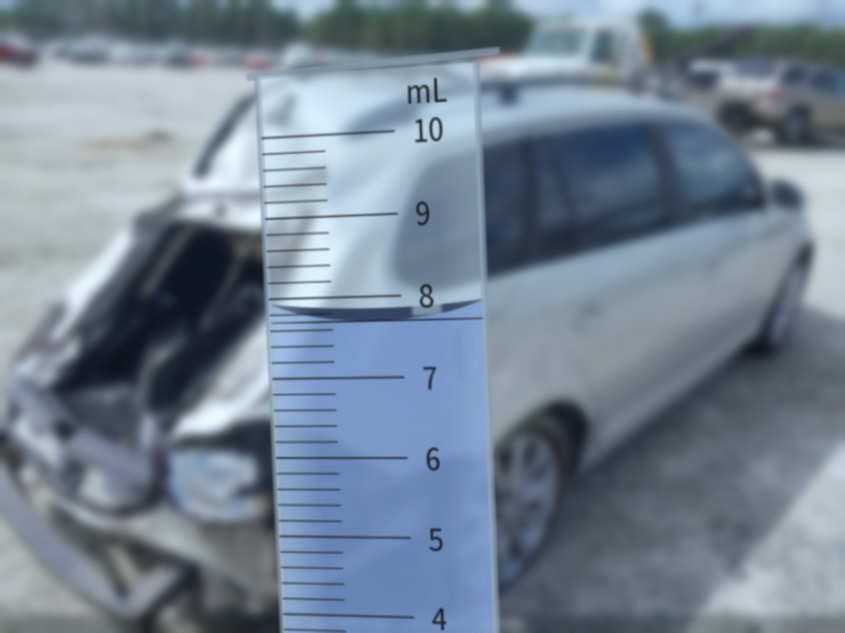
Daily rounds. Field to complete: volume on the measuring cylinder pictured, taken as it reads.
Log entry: 7.7 mL
